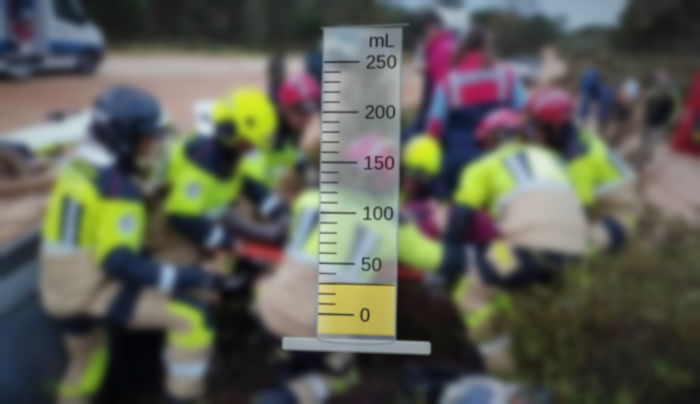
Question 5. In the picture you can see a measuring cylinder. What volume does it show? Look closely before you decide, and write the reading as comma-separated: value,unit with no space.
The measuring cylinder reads 30,mL
